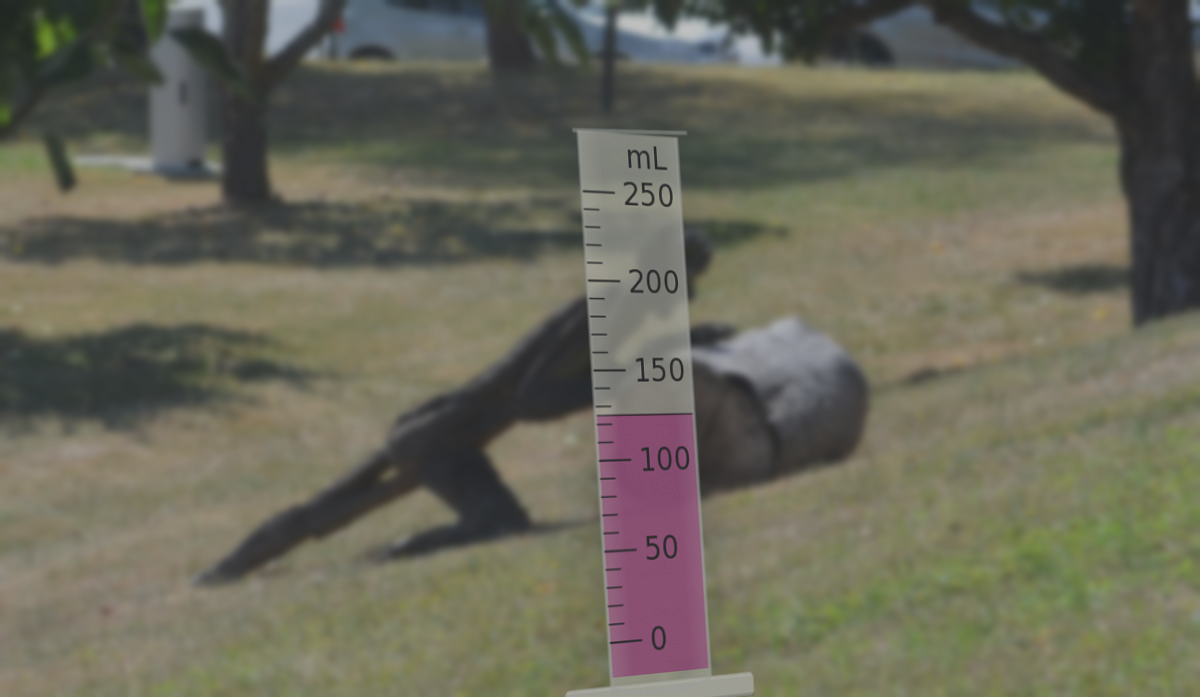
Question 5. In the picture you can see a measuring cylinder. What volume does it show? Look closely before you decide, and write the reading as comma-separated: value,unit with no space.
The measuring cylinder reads 125,mL
